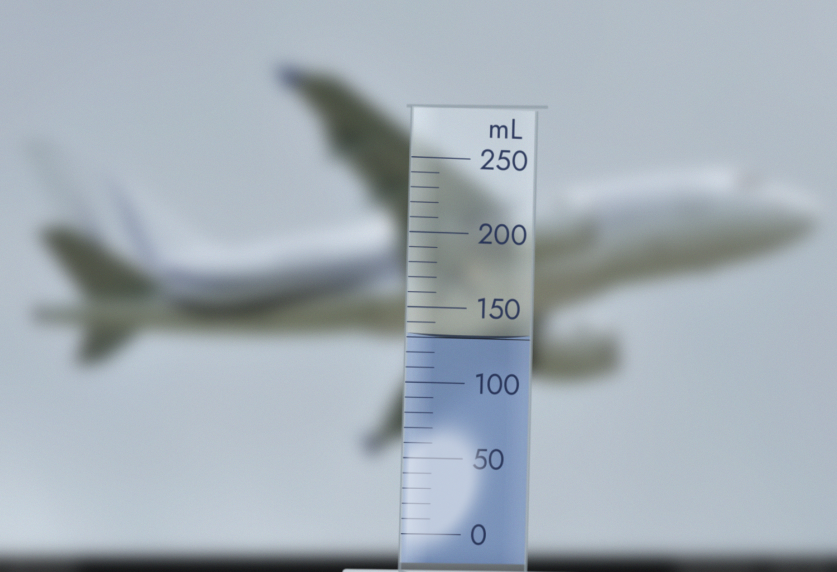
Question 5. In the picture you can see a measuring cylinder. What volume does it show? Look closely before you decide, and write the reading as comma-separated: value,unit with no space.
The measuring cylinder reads 130,mL
